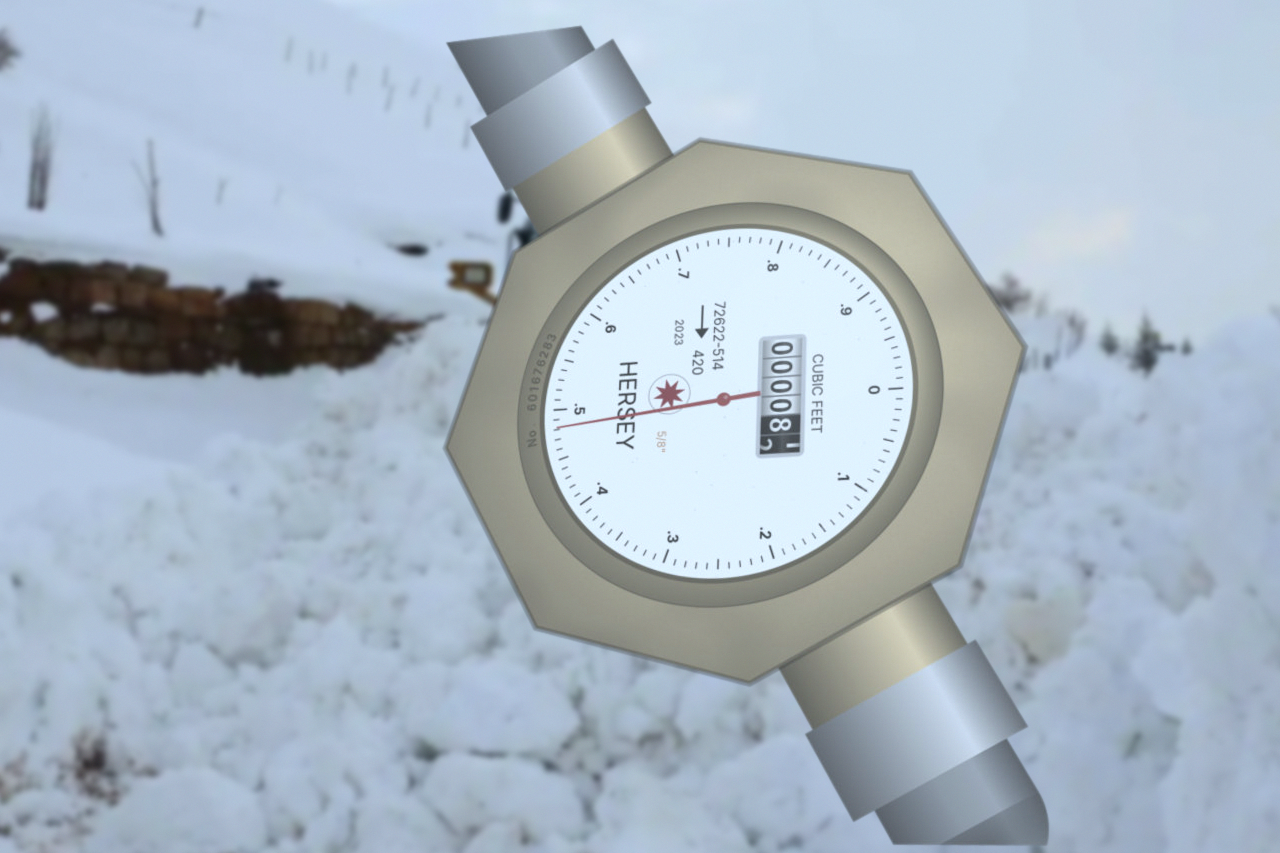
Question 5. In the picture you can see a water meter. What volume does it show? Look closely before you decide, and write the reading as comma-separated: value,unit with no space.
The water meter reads 81.48,ft³
